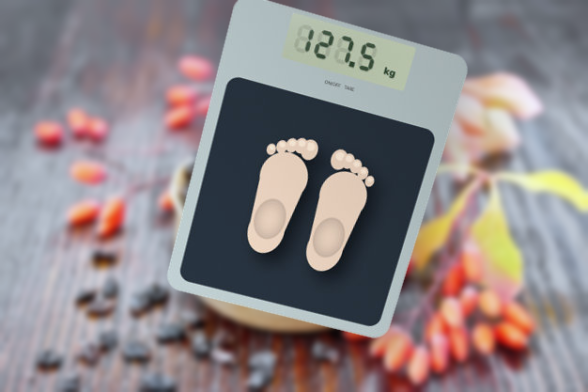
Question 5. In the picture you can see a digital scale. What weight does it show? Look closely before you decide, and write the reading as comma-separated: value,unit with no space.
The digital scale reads 127.5,kg
